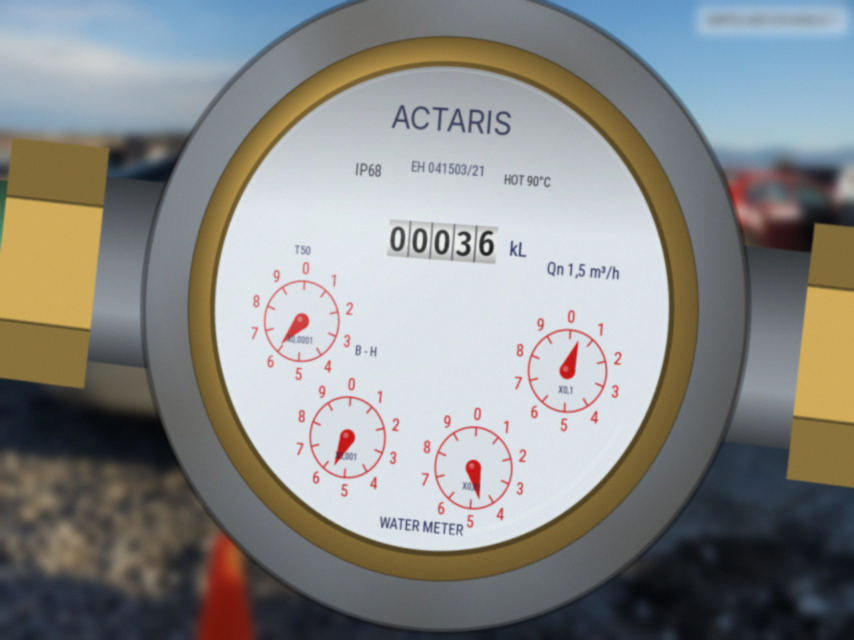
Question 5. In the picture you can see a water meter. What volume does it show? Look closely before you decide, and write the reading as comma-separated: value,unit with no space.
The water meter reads 36.0456,kL
